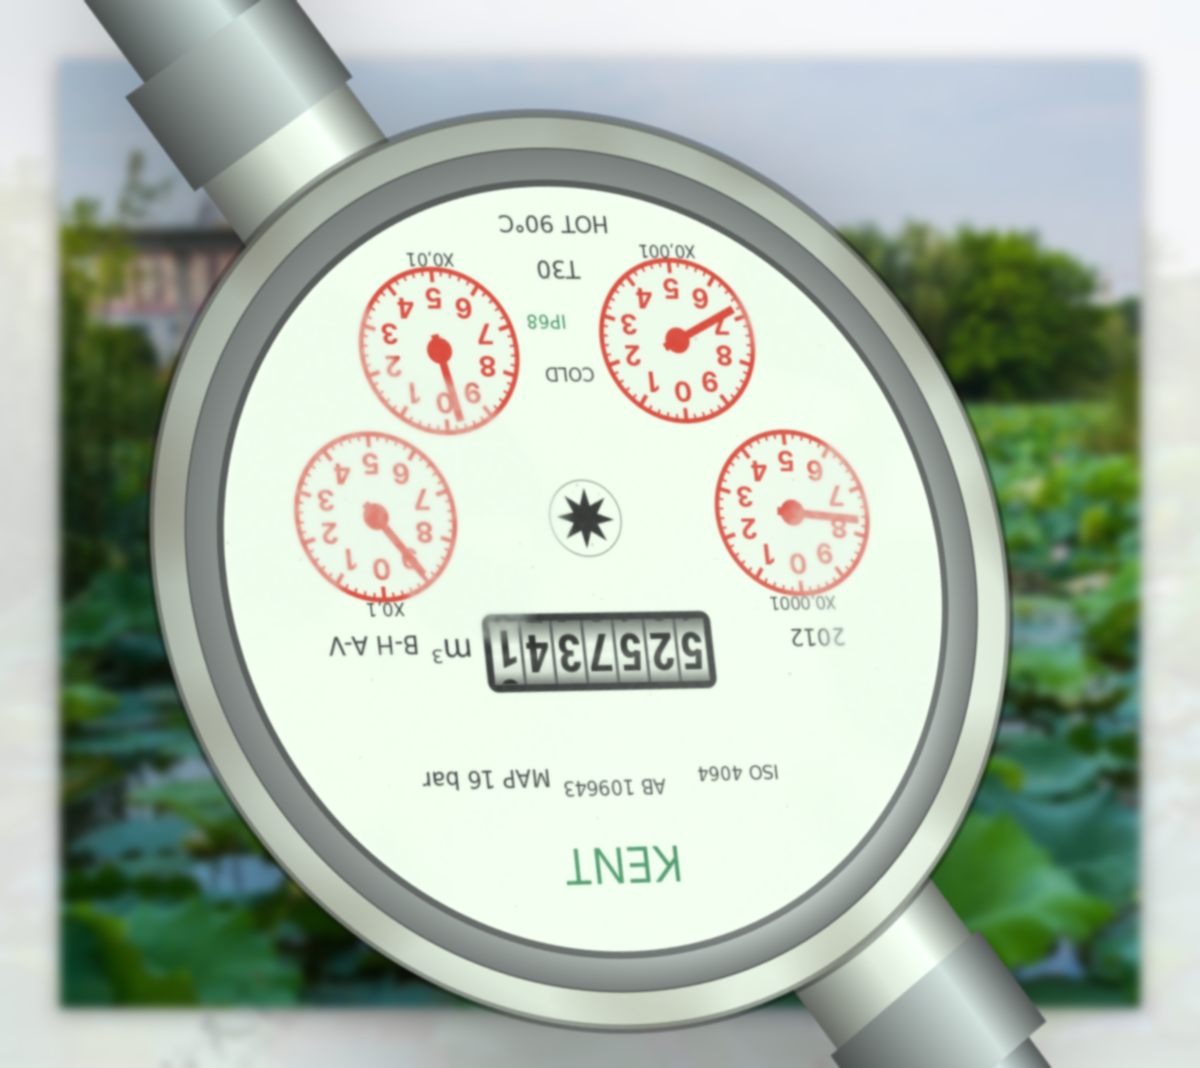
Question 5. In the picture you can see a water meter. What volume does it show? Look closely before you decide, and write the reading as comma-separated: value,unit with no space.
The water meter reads 5257340.8967,m³
